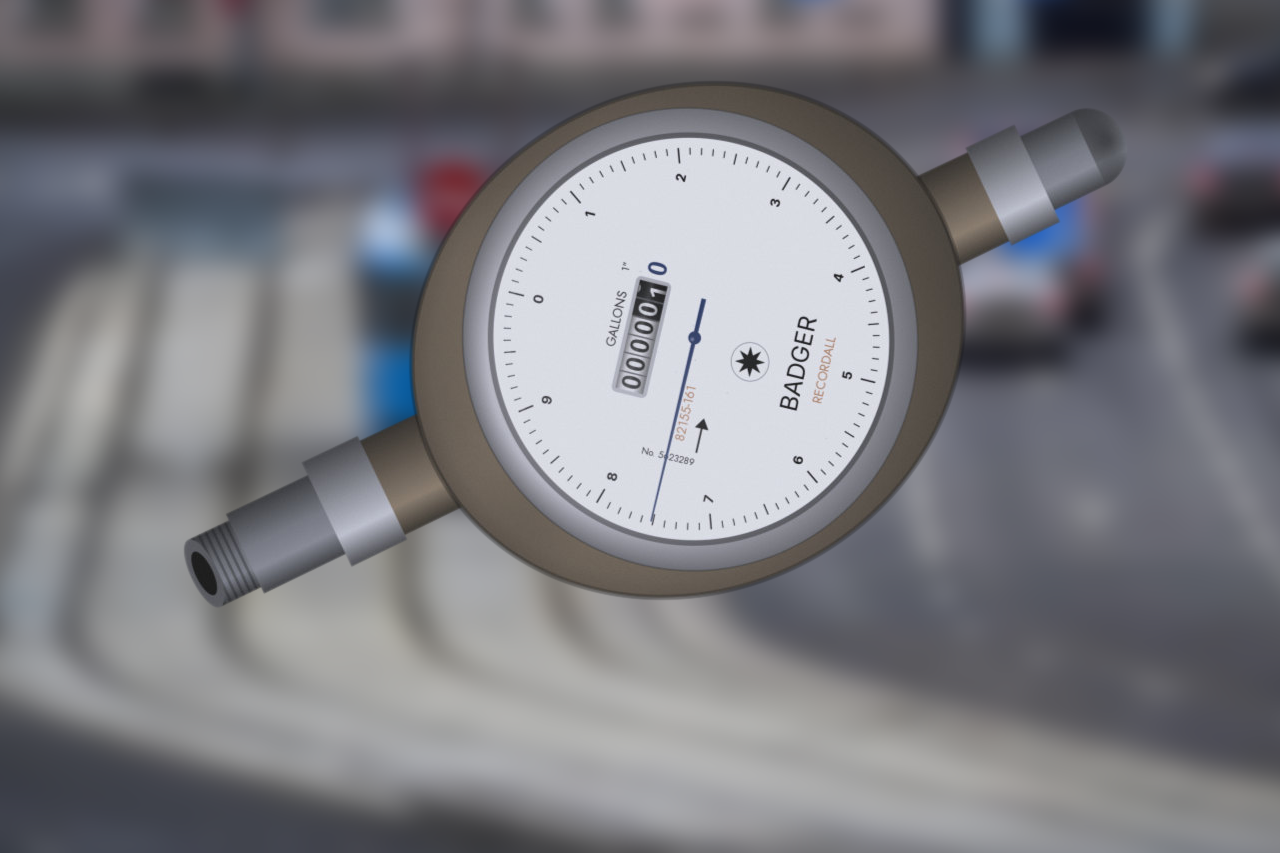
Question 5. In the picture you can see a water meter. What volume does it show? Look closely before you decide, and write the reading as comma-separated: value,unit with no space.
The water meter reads 7.5,gal
